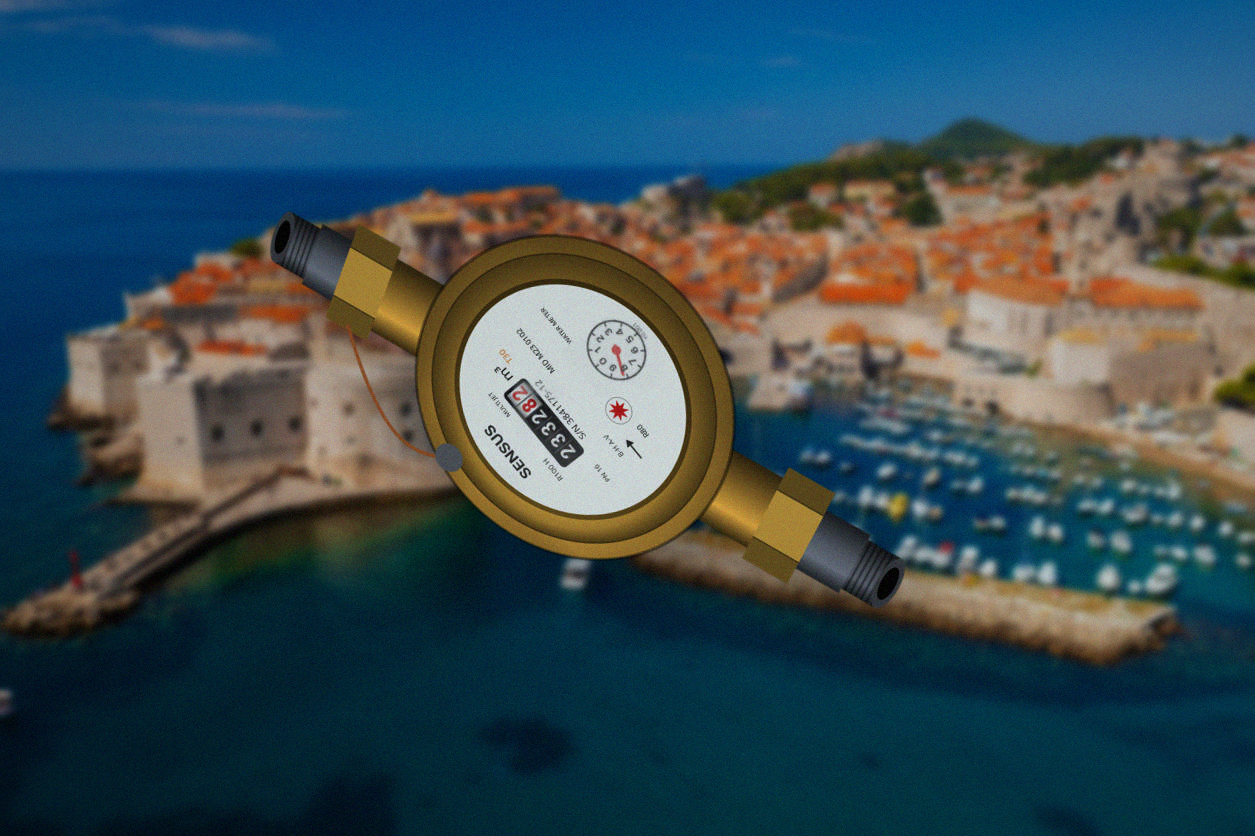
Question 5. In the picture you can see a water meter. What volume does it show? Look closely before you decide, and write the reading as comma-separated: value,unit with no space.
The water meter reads 2332.828,m³
